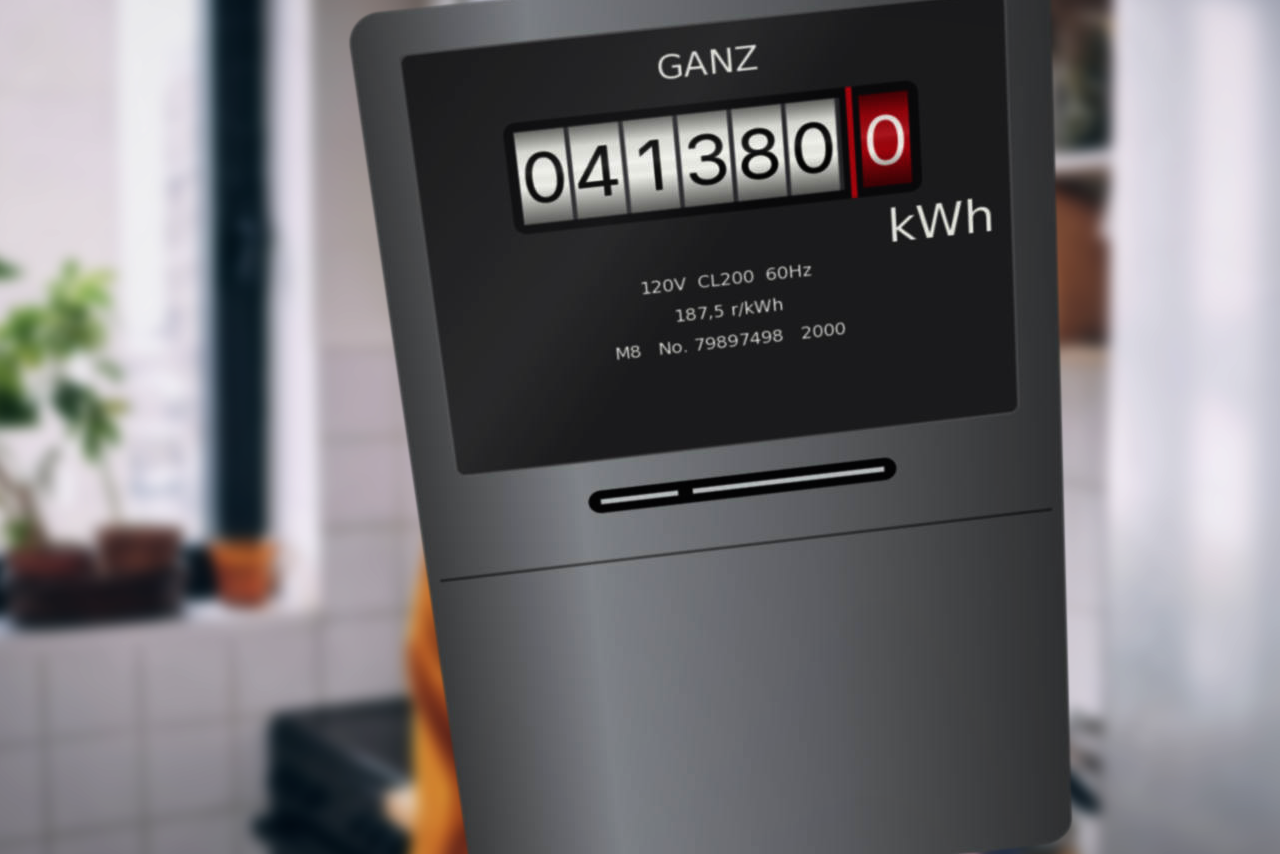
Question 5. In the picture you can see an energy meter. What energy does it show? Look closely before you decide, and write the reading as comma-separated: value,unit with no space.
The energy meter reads 41380.0,kWh
